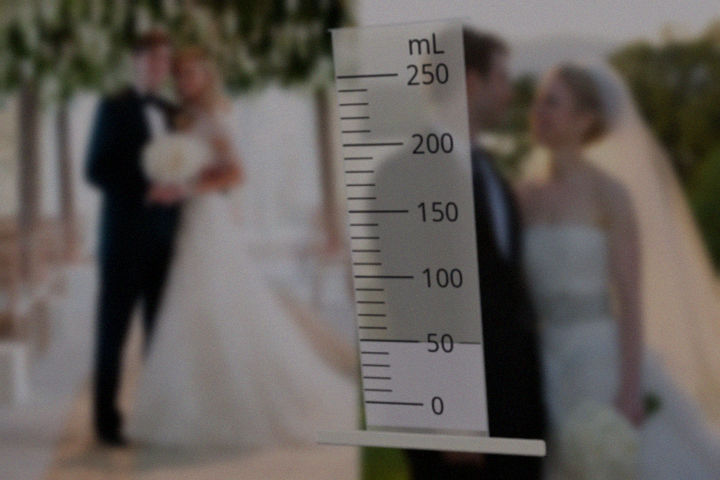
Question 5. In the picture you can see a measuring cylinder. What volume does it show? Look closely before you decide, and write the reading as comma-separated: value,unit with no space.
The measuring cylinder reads 50,mL
